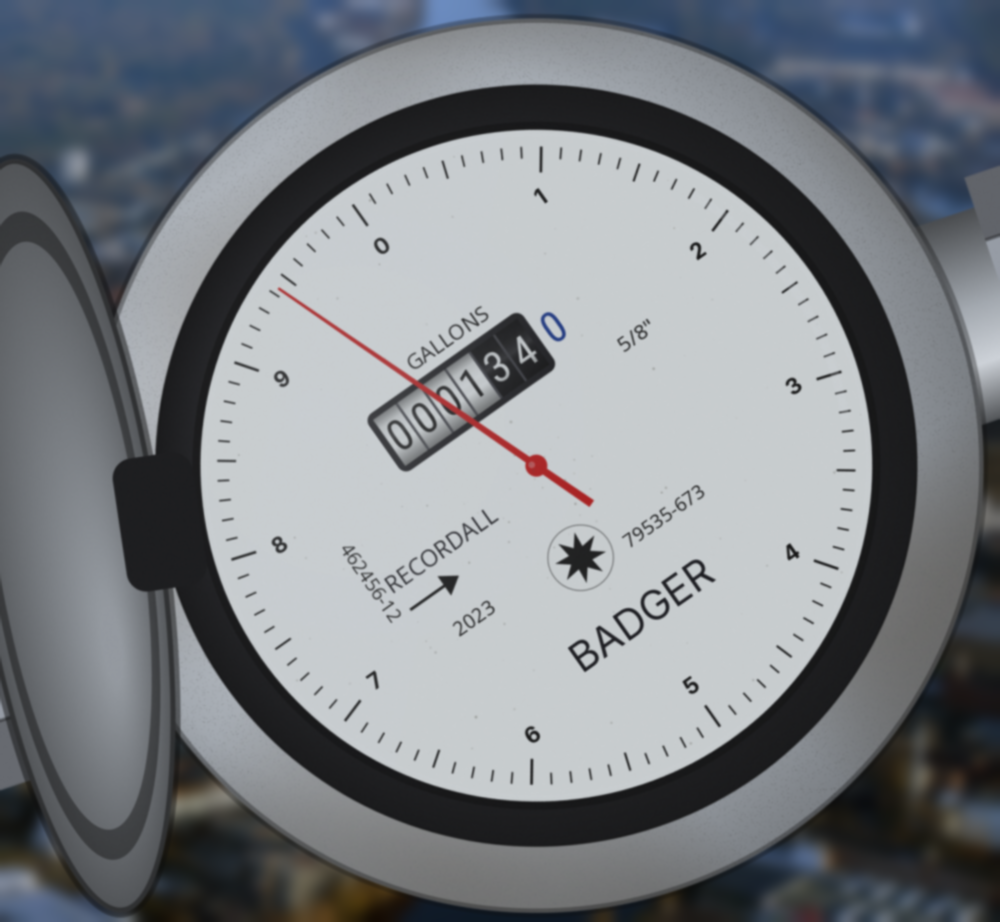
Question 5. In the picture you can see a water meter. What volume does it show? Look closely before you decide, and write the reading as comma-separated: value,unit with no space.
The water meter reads 1339.4,gal
